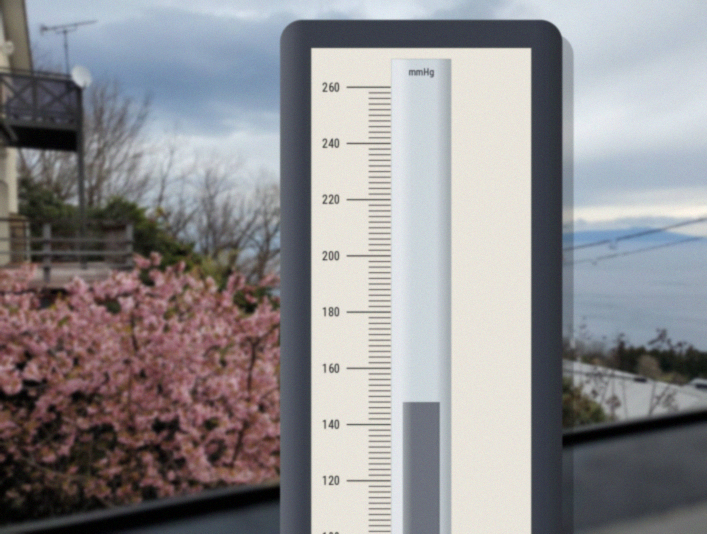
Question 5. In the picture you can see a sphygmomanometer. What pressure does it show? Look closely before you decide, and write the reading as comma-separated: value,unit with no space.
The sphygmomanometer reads 148,mmHg
